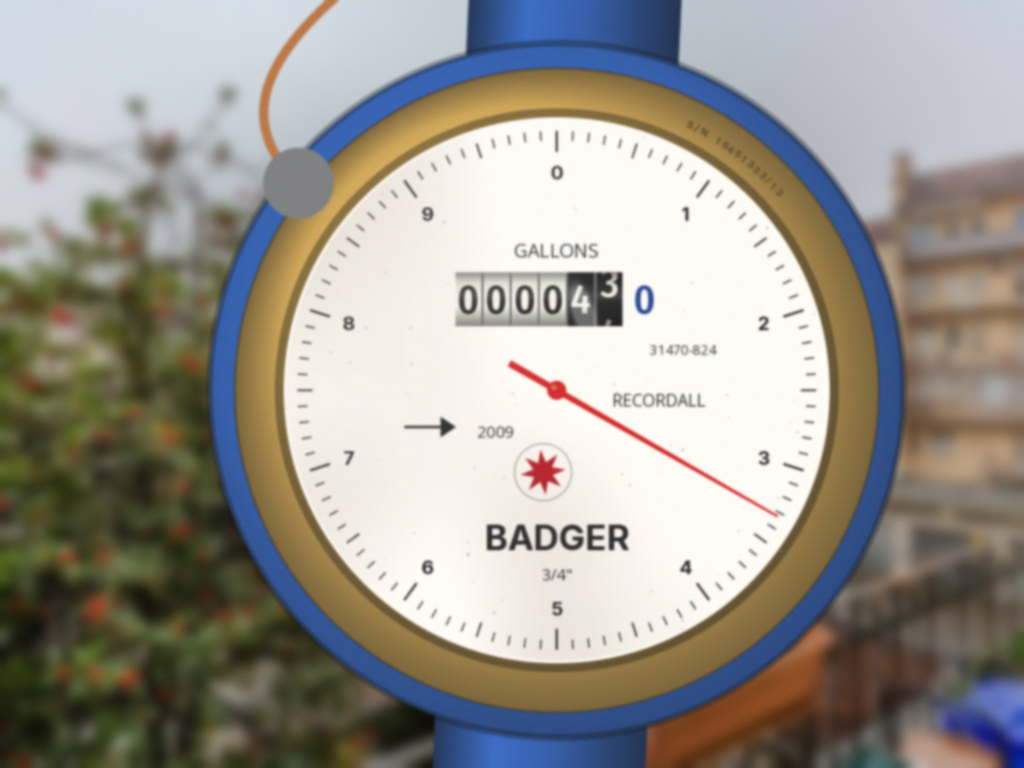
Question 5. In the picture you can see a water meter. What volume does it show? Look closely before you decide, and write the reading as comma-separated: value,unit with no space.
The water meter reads 433.3,gal
